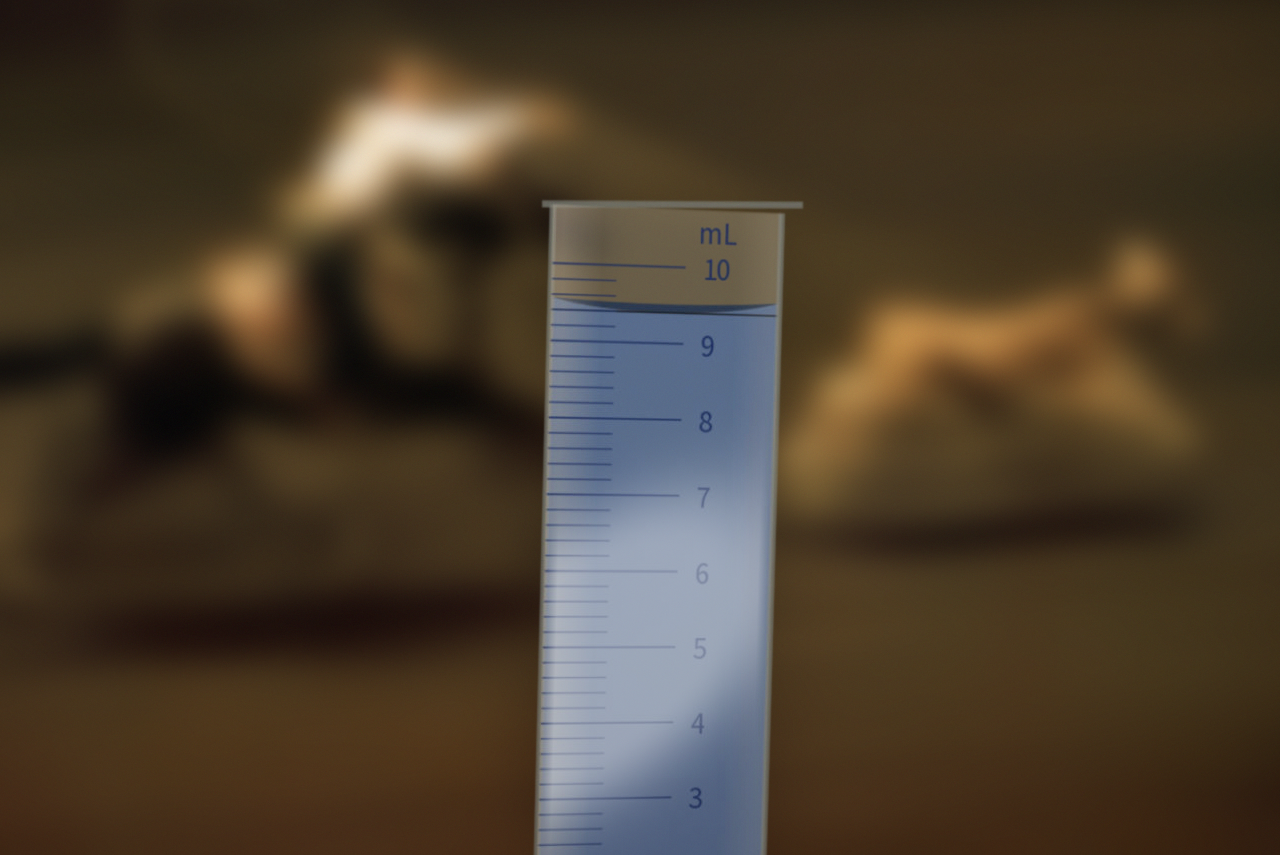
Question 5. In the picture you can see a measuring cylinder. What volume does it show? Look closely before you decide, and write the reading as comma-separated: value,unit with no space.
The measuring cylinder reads 9.4,mL
